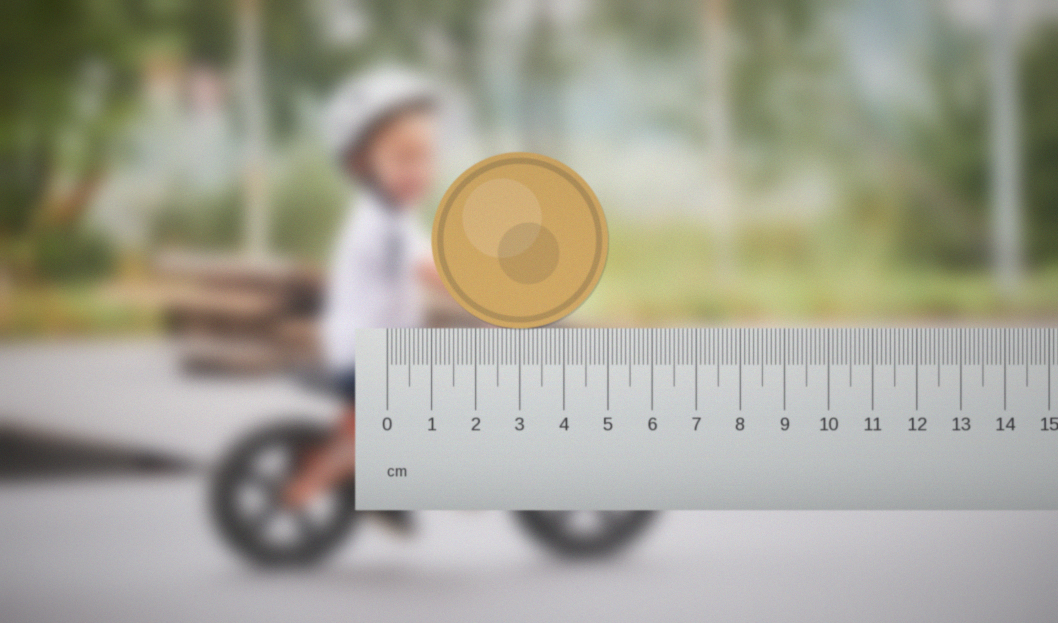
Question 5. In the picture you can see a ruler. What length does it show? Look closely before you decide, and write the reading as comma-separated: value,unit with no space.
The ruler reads 4,cm
